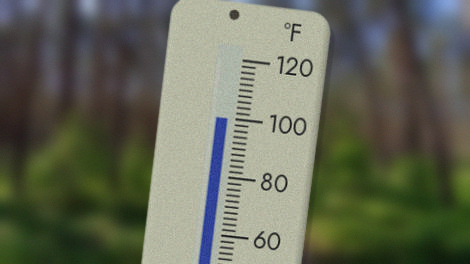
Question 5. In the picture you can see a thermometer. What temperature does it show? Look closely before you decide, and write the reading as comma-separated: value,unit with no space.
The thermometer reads 100,°F
